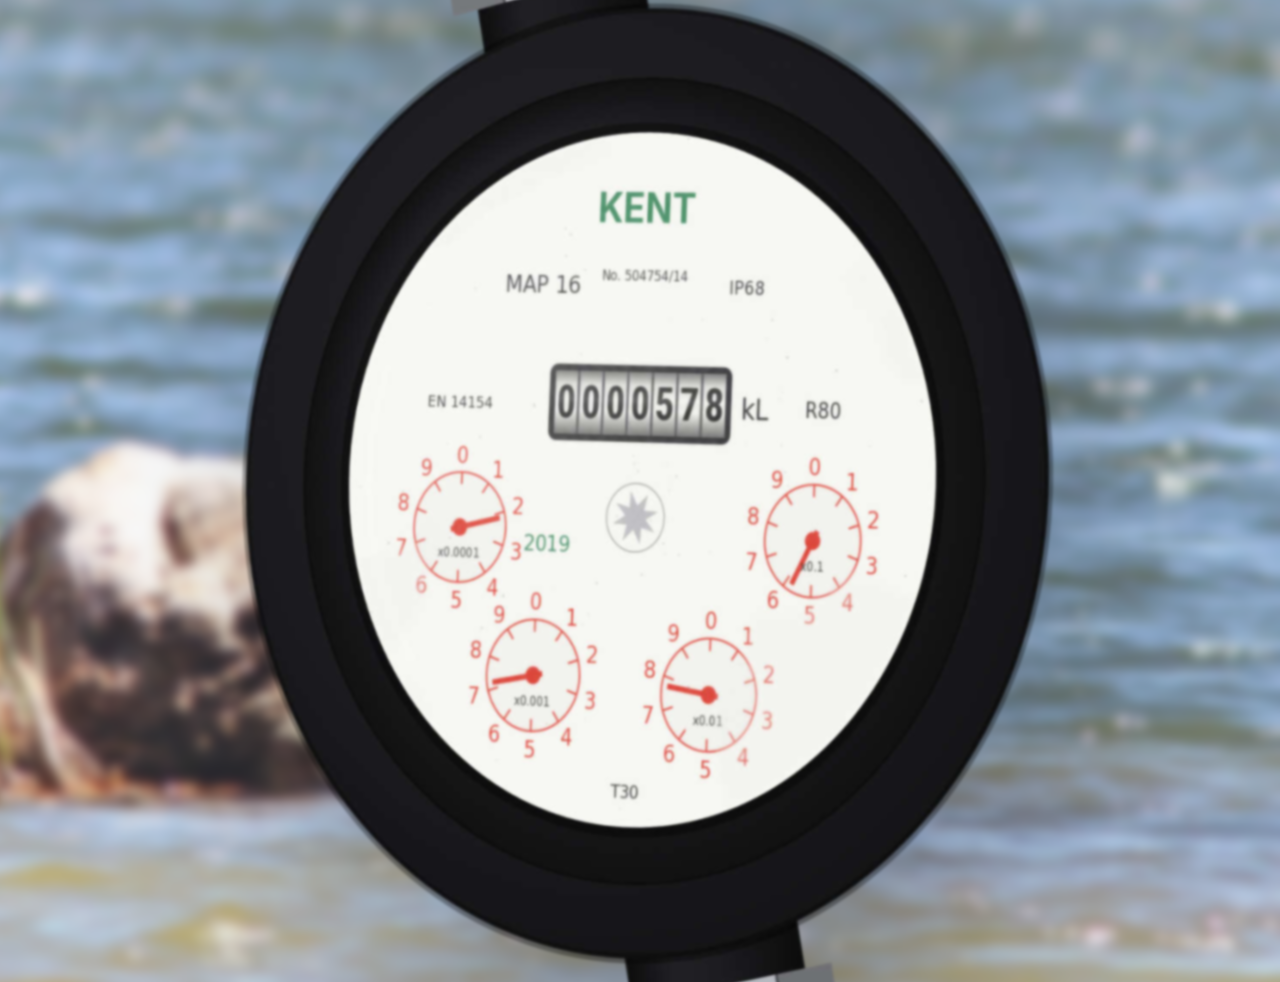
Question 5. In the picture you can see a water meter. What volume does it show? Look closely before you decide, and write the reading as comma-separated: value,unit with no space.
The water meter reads 578.5772,kL
